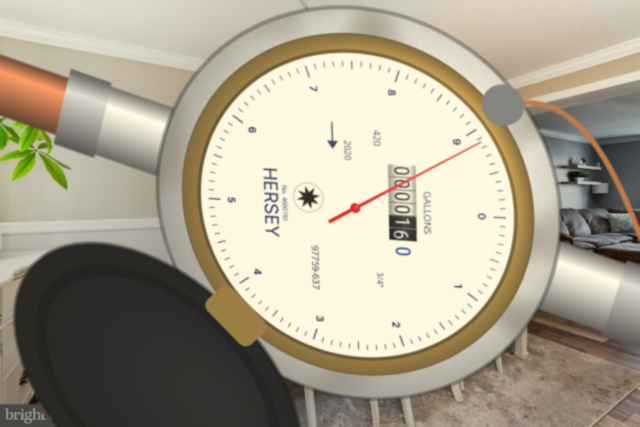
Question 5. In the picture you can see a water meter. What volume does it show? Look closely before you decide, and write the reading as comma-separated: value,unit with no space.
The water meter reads 159.1,gal
